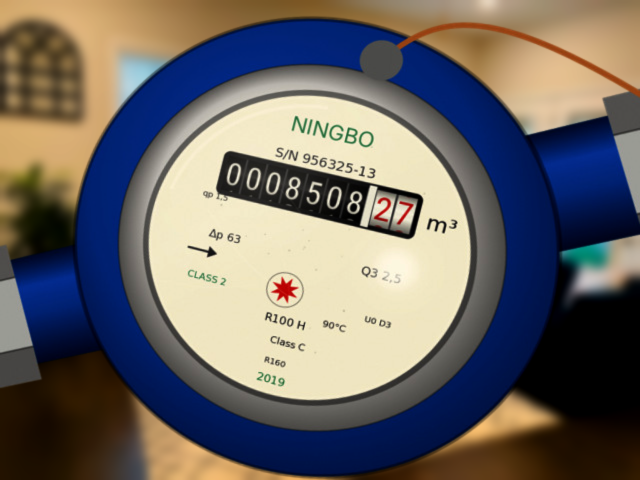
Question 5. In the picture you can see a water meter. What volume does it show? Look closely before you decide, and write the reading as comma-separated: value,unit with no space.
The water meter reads 8508.27,m³
